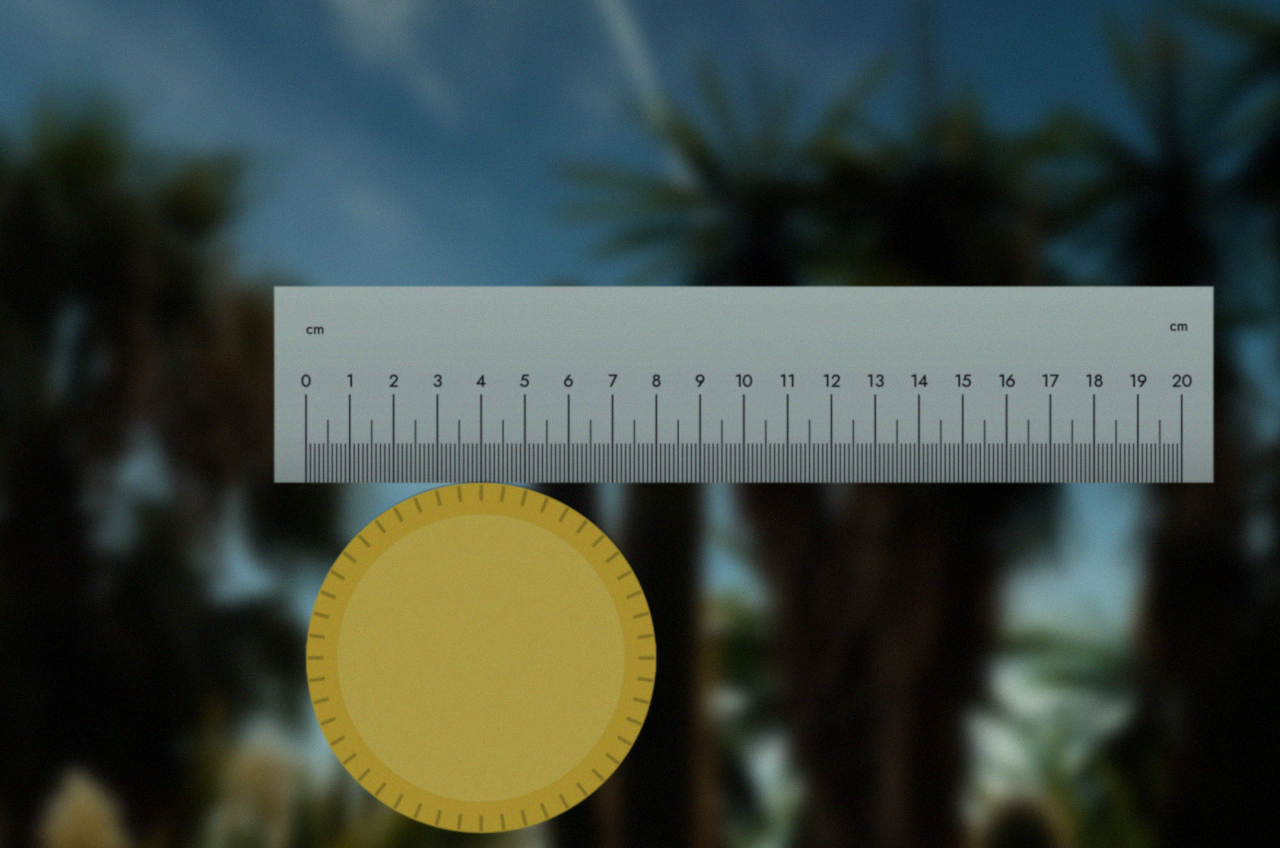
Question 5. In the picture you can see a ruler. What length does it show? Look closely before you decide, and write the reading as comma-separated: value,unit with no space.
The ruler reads 8,cm
